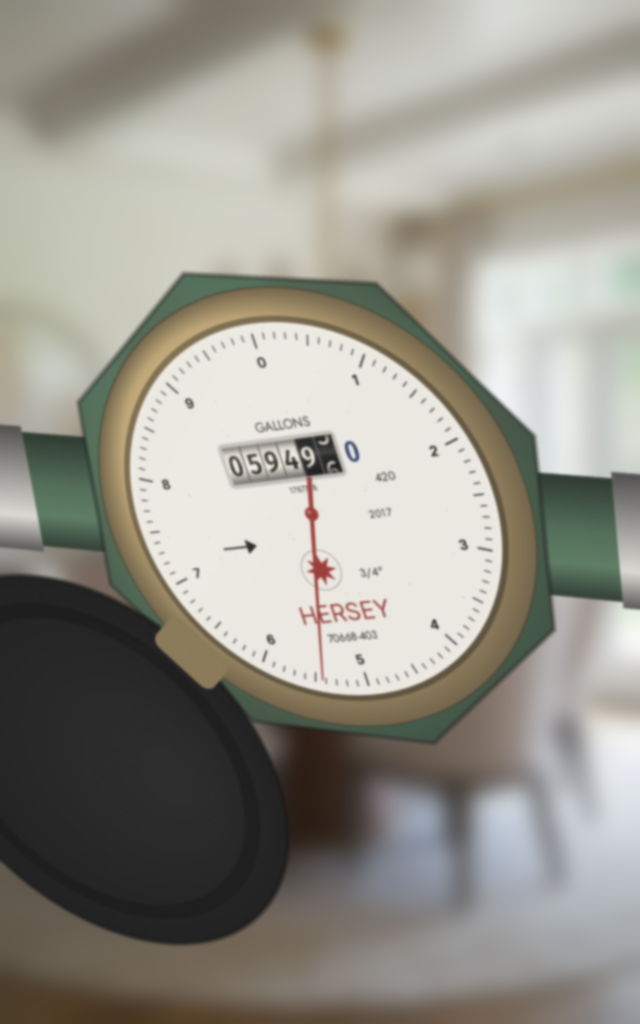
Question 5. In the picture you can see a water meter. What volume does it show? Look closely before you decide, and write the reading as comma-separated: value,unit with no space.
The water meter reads 594955.4,gal
